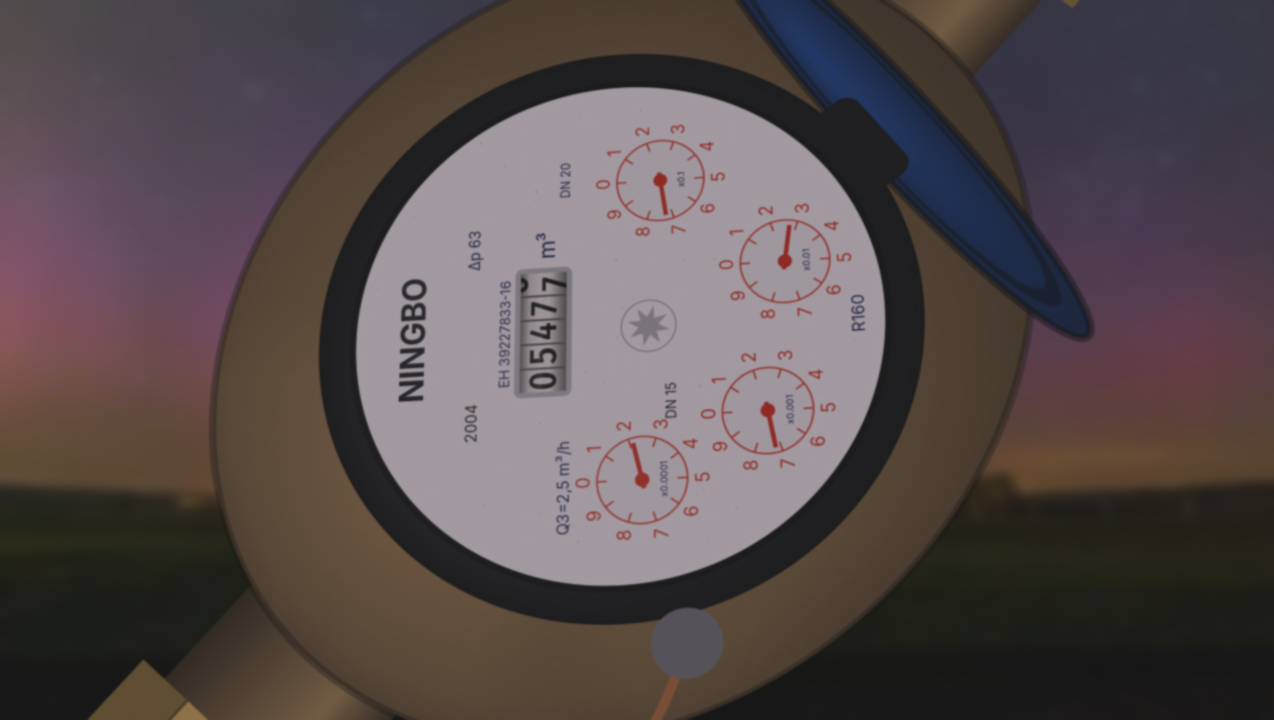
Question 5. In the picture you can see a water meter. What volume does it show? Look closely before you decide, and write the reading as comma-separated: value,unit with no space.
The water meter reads 5476.7272,m³
